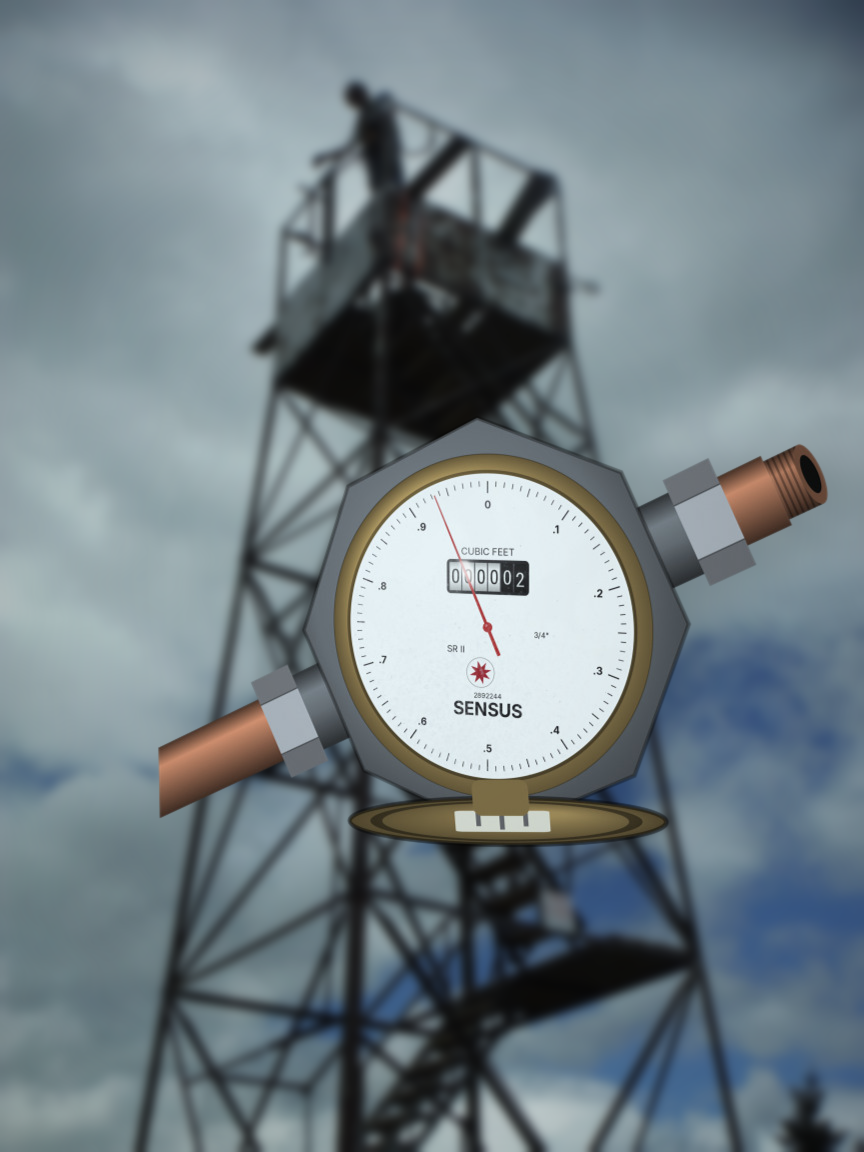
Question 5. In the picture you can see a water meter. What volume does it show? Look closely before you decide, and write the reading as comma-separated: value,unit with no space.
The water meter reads 1.93,ft³
